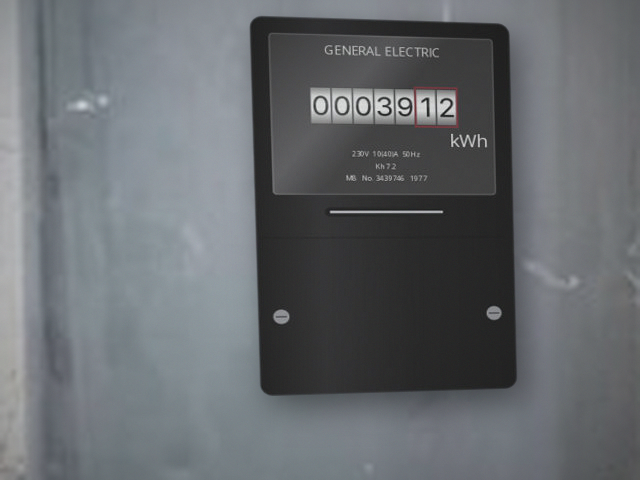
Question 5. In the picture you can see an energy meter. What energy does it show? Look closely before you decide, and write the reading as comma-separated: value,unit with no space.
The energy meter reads 39.12,kWh
